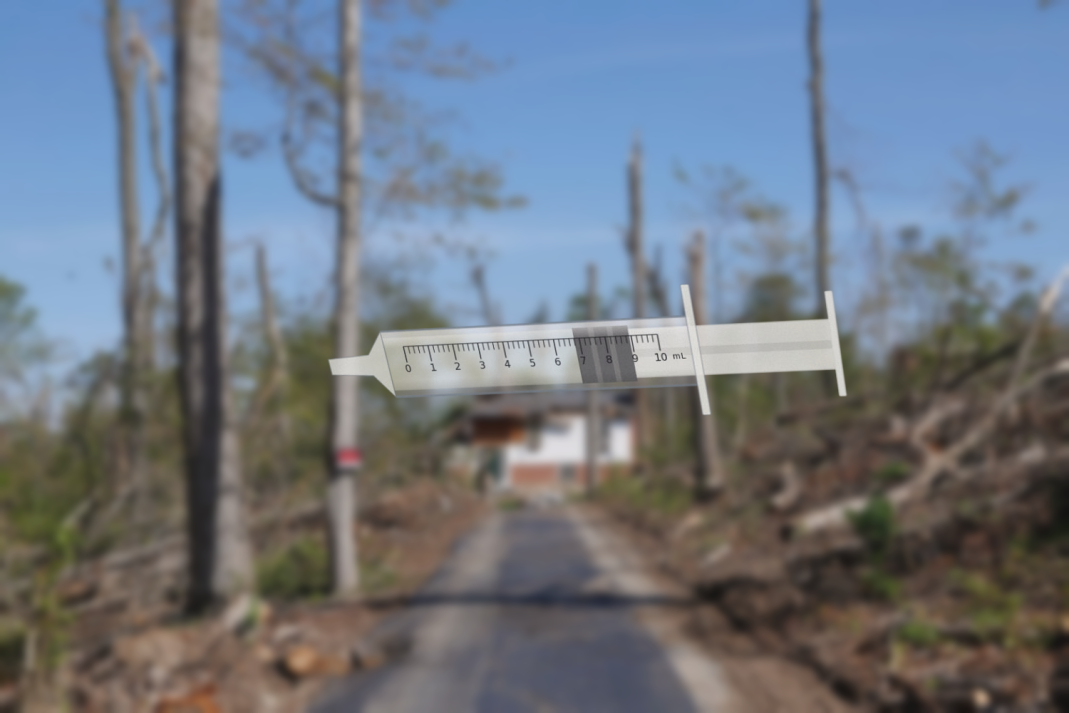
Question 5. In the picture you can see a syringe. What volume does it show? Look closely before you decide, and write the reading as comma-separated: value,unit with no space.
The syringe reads 6.8,mL
